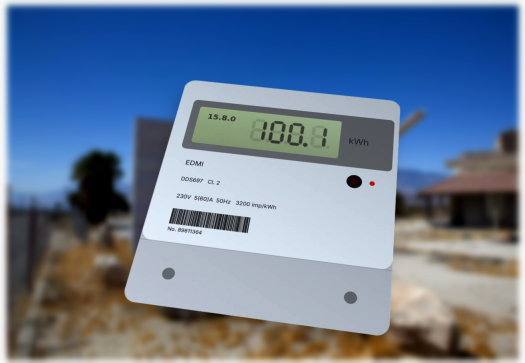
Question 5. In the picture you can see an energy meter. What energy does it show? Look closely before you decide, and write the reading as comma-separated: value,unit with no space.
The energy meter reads 100.1,kWh
